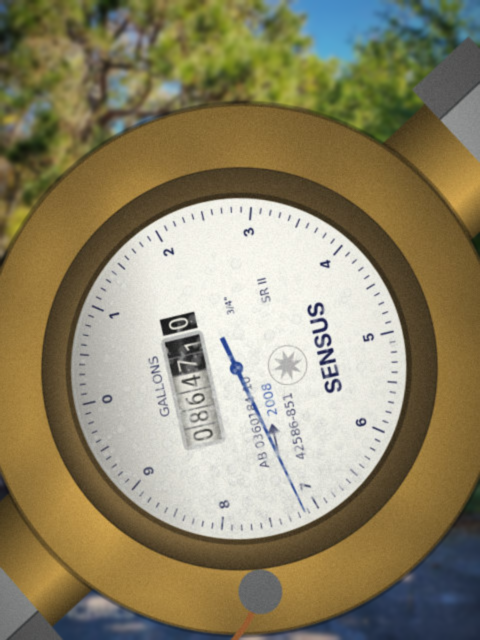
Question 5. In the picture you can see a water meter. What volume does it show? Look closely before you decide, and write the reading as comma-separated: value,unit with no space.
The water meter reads 864707.1,gal
